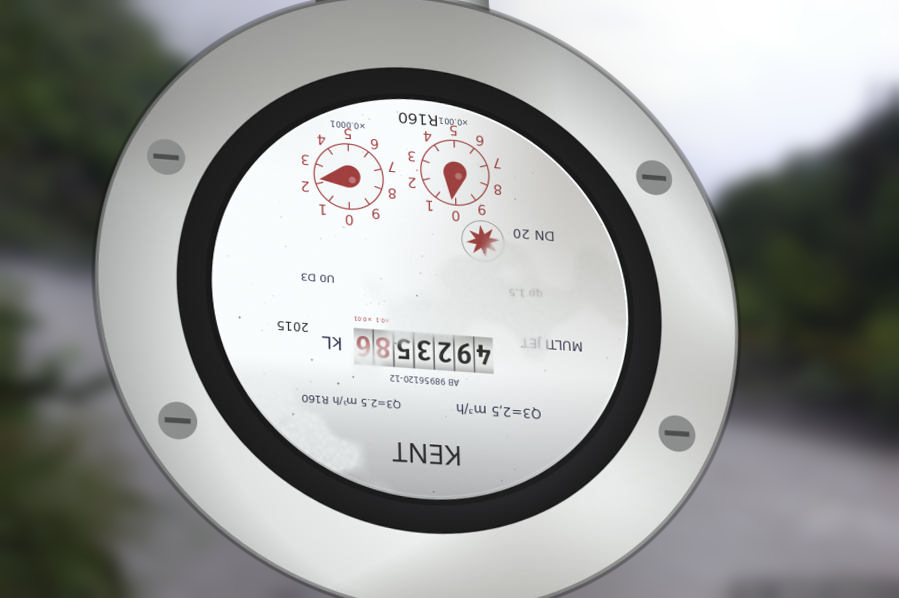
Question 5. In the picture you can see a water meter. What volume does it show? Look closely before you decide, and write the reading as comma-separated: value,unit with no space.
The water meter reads 49235.8602,kL
